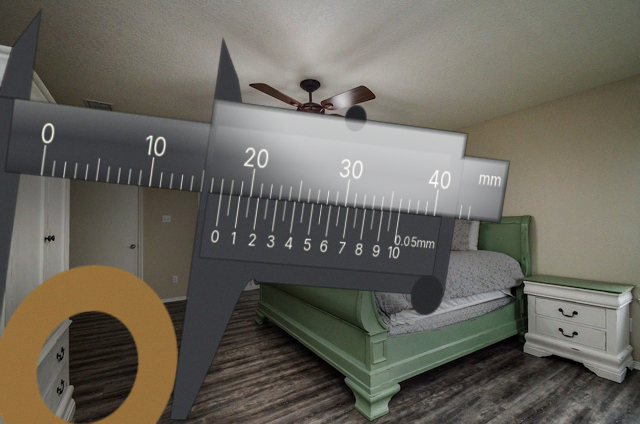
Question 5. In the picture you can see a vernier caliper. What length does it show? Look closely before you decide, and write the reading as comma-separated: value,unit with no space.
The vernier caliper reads 17.0,mm
